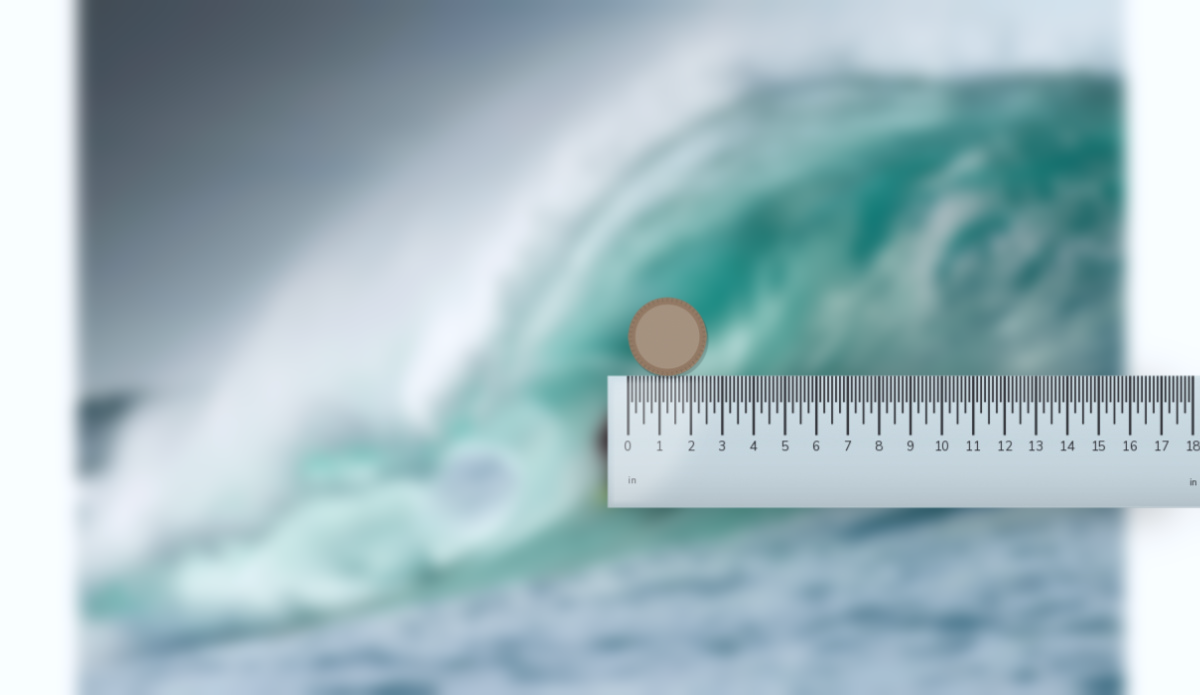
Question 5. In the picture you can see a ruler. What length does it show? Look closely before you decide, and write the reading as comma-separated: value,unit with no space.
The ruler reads 2.5,in
